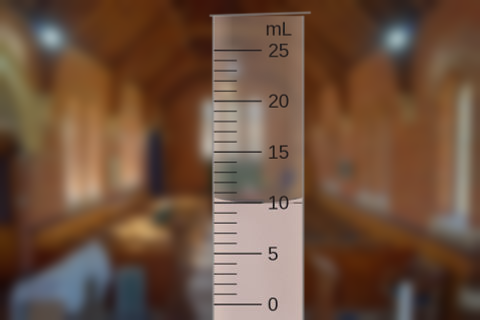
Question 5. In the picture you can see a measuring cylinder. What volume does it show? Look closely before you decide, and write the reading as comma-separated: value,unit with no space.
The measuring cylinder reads 10,mL
